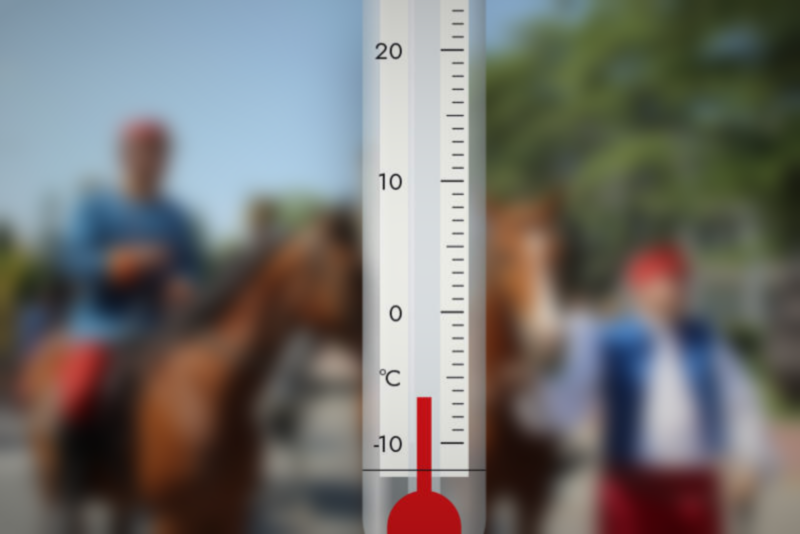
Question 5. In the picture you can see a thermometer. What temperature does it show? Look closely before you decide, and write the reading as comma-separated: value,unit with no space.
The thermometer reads -6.5,°C
